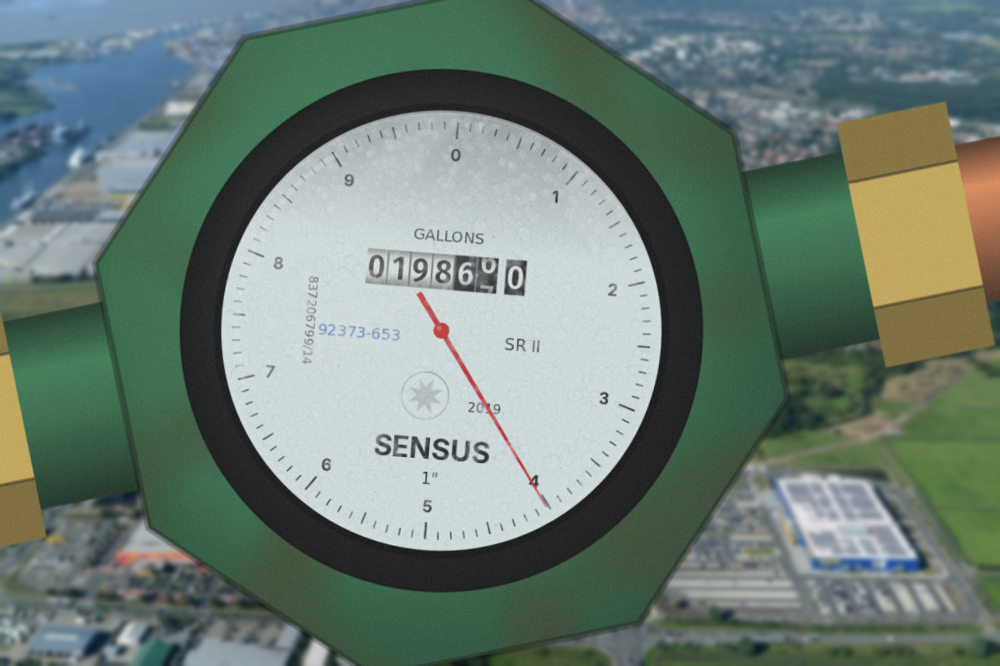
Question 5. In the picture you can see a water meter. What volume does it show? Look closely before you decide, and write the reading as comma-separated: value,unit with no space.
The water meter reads 198664.0,gal
